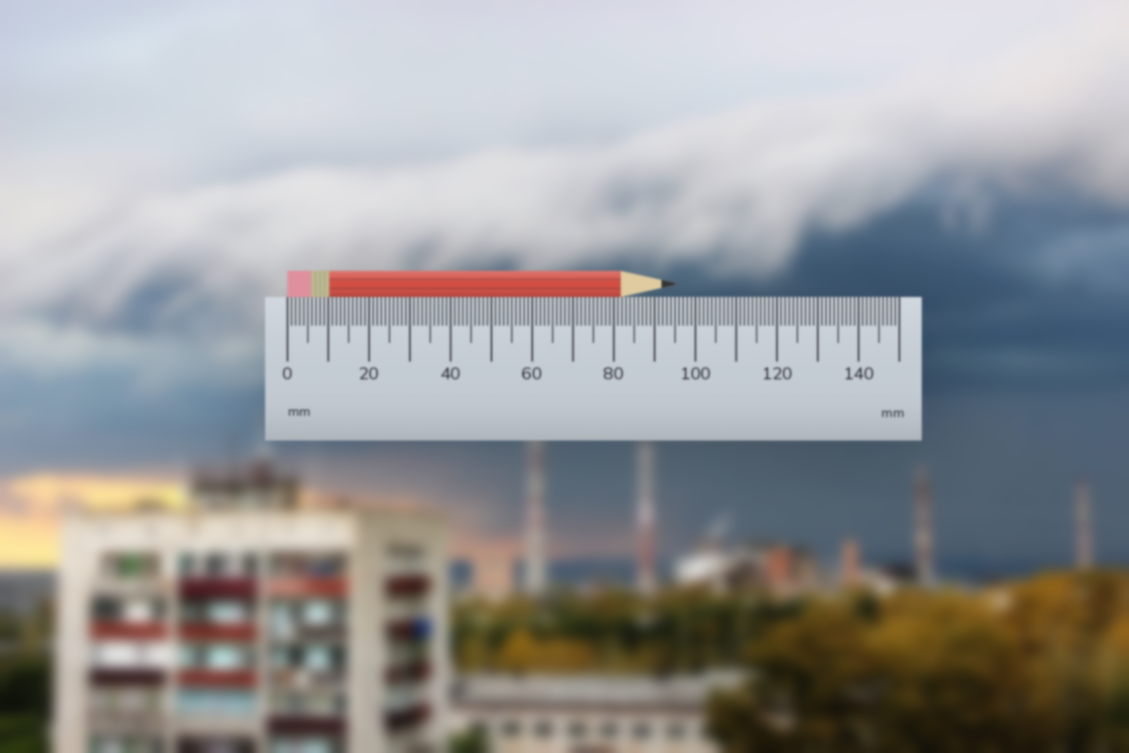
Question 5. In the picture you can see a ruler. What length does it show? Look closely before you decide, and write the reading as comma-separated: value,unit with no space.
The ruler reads 95,mm
